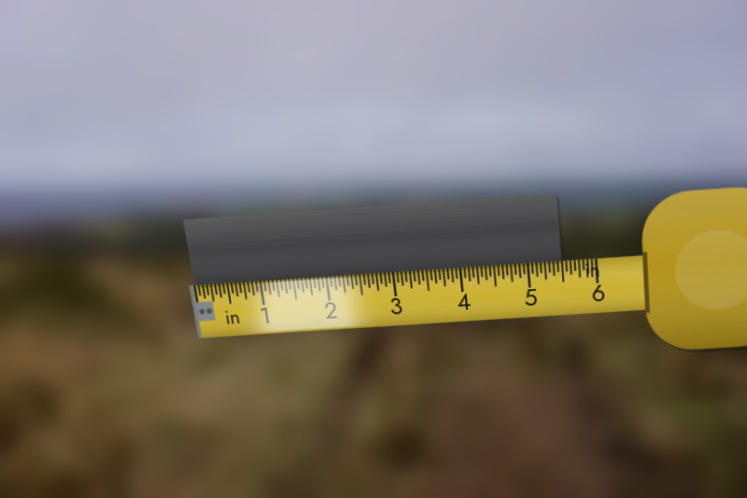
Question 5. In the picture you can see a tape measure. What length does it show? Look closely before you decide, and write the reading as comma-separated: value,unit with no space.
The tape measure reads 5.5,in
